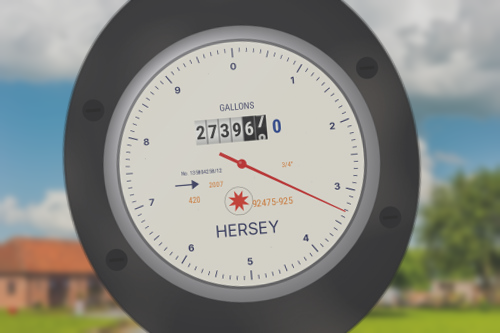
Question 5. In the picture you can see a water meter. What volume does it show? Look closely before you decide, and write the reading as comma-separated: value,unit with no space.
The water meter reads 2739673.3,gal
